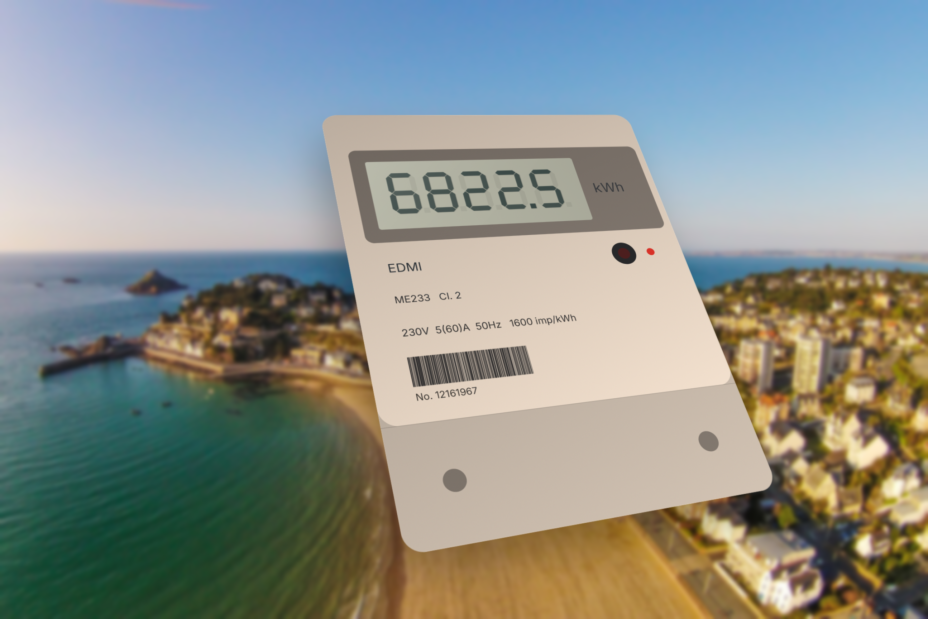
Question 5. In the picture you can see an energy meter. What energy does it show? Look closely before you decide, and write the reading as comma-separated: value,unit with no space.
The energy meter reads 6822.5,kWh
